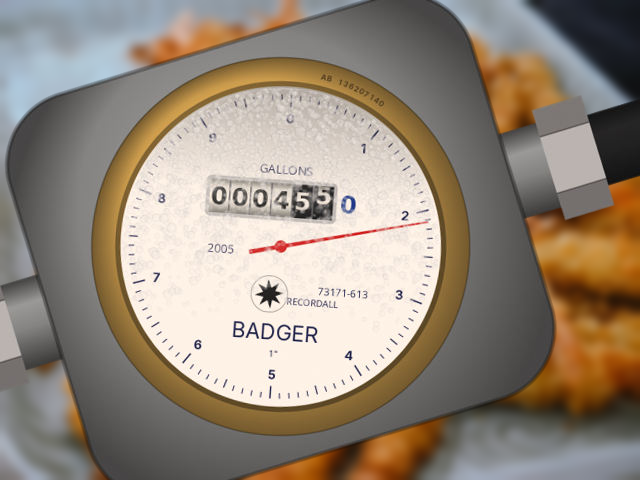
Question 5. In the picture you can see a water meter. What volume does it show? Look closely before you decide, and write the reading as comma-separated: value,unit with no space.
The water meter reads 4552.1,gal
